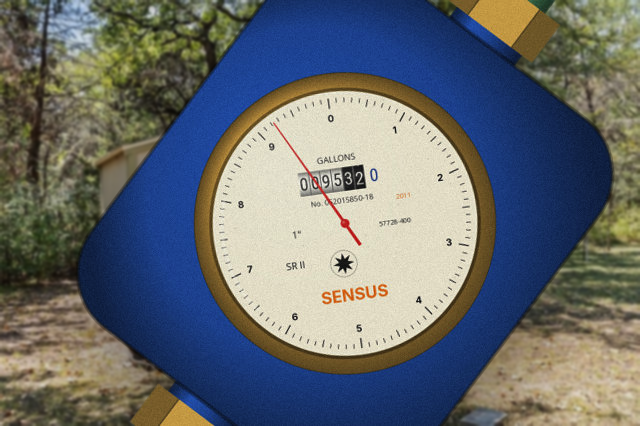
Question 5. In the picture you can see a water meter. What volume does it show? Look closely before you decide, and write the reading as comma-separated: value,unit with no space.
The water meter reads 95319.2,gal
